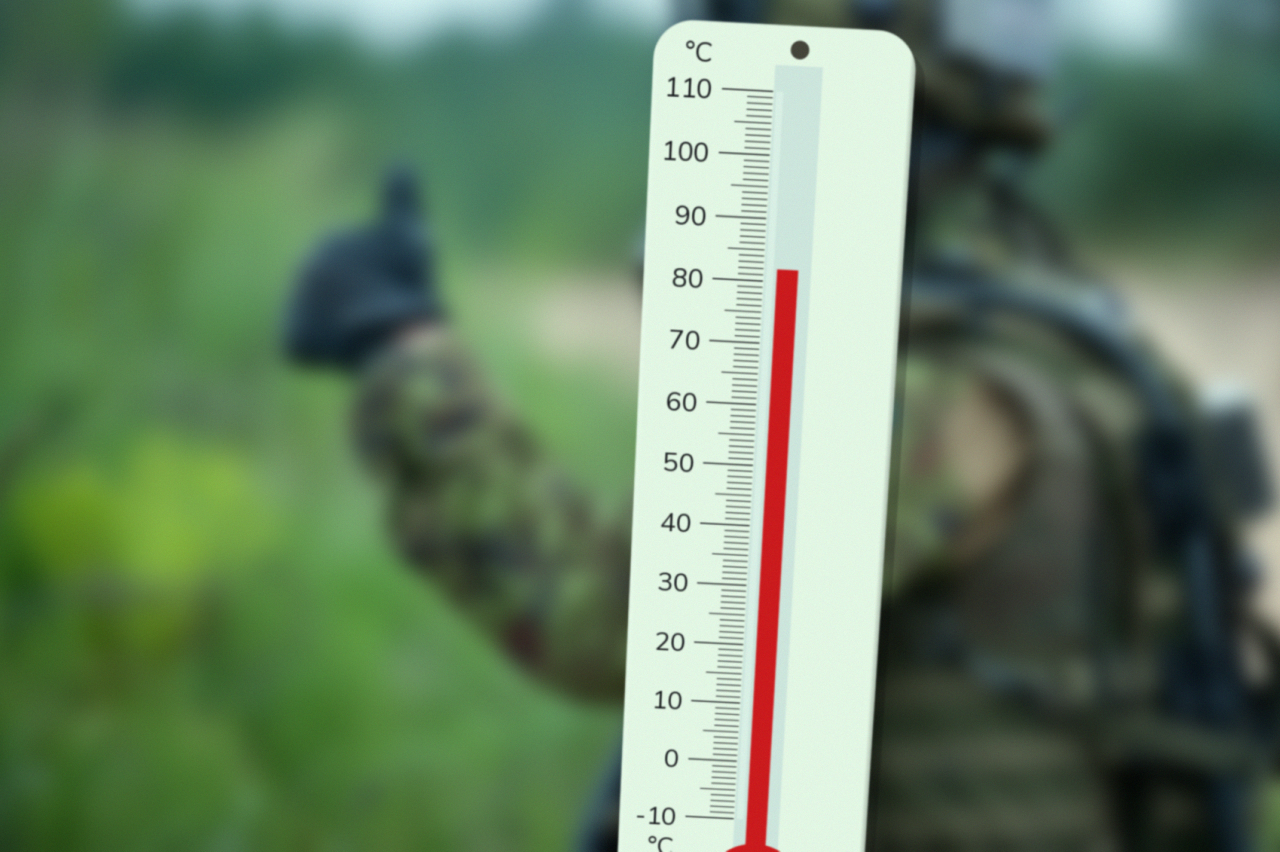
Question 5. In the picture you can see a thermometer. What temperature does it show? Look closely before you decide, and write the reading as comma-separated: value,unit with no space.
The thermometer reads 82,°C
